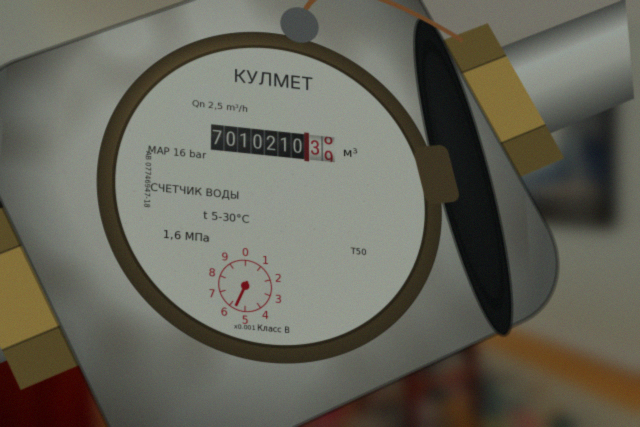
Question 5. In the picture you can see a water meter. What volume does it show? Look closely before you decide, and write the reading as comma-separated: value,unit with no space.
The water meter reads 7010210.385,m³
